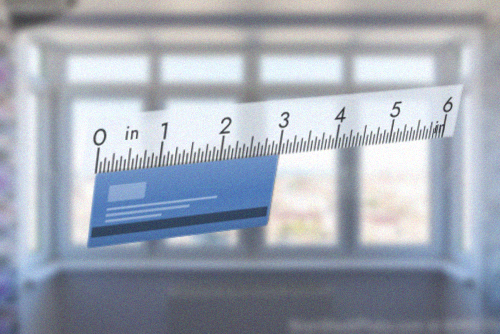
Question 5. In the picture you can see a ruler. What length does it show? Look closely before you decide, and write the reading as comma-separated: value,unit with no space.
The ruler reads 3,in
